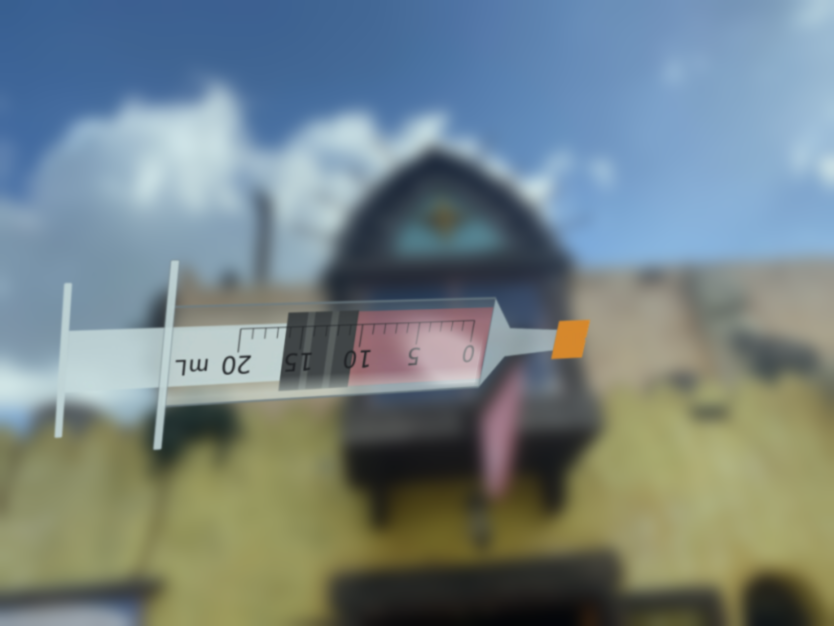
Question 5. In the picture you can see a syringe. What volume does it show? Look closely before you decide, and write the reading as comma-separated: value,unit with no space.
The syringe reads 10.5,mL
